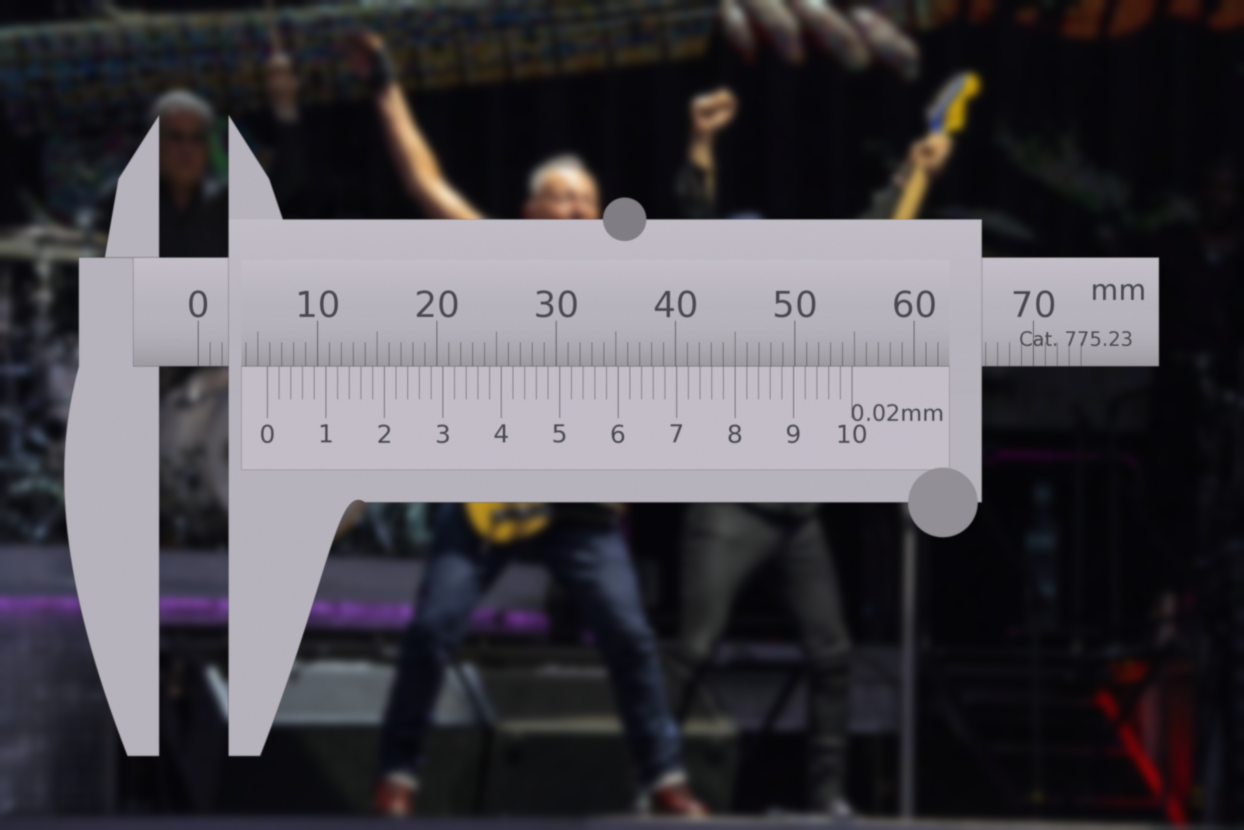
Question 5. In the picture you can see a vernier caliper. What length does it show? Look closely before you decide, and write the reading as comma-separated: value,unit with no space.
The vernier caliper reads 5.8,mm
